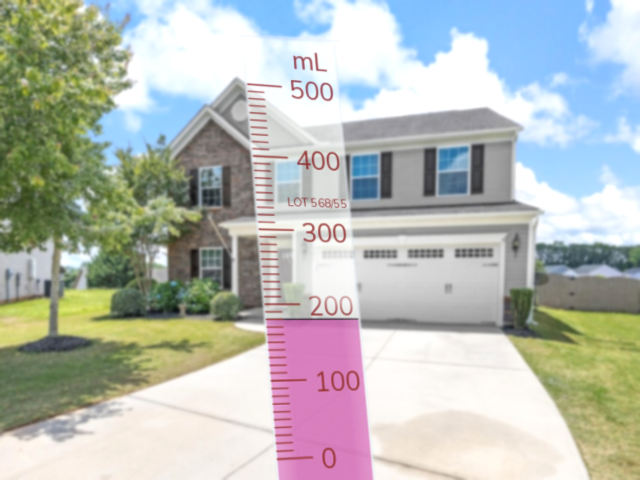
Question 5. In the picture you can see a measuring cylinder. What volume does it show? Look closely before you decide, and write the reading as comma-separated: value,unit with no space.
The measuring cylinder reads 180,mL
